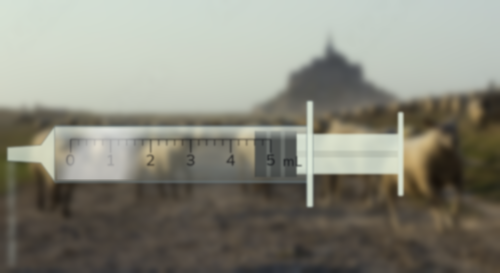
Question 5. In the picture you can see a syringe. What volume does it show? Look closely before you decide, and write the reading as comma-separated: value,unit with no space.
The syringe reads 4.6,mL
